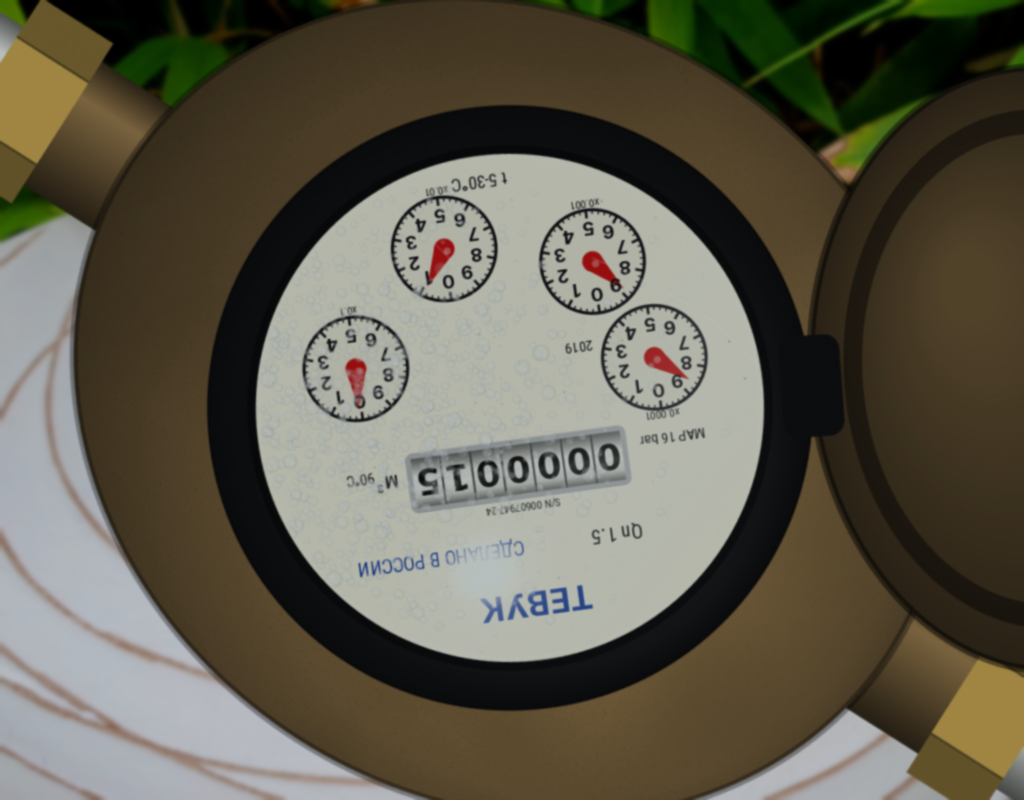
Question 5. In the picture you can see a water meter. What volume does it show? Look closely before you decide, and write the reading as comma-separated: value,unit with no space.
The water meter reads 15.0088,m³
